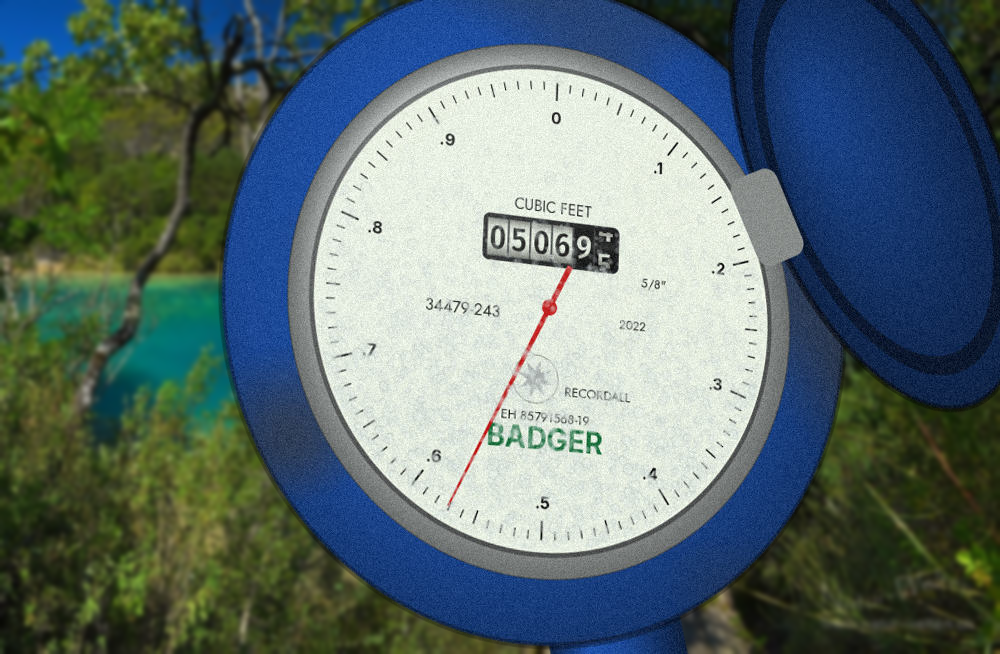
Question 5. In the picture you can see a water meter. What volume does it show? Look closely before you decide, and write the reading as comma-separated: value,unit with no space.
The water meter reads 50694.57,ft³
